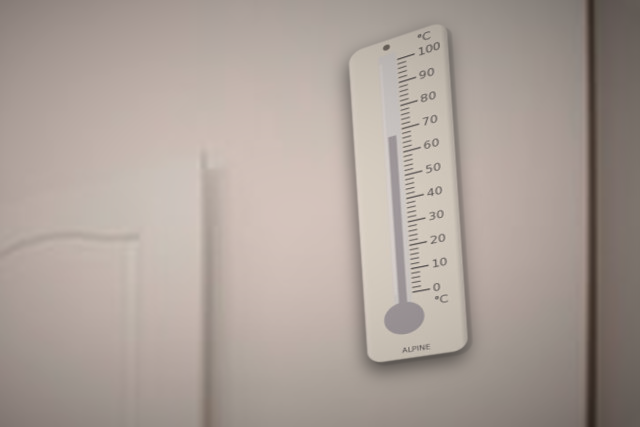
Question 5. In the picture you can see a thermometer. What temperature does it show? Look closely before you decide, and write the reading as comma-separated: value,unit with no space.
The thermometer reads 68,°C
